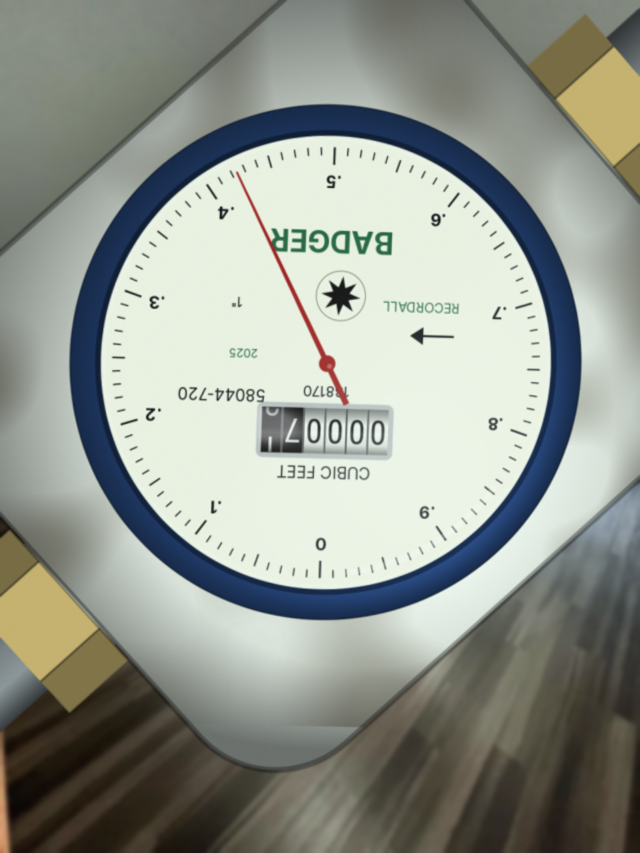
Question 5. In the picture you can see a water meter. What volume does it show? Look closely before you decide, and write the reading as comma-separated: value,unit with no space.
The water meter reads 71.42,ft³
